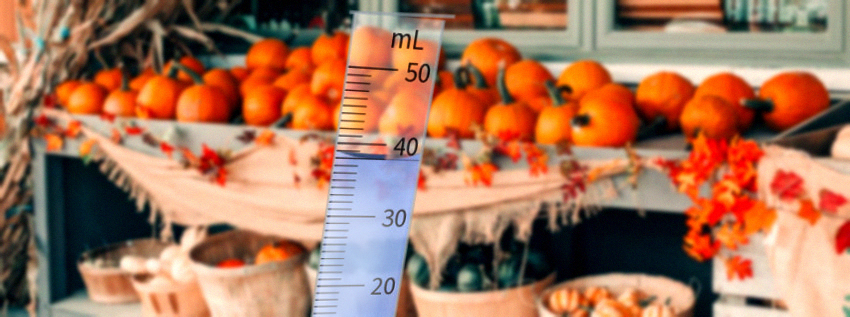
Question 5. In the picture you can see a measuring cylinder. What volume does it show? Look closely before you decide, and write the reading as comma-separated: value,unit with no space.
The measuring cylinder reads 38,mL
